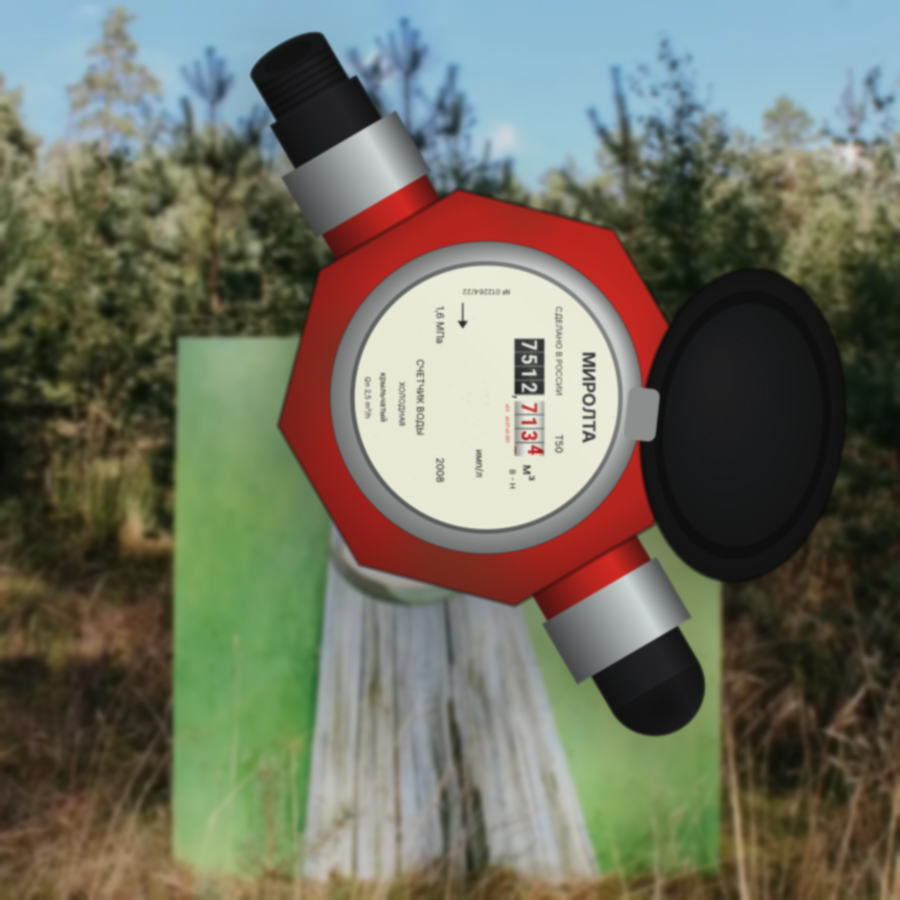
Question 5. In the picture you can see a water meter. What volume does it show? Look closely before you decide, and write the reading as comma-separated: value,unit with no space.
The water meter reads 7512.7134,m³
